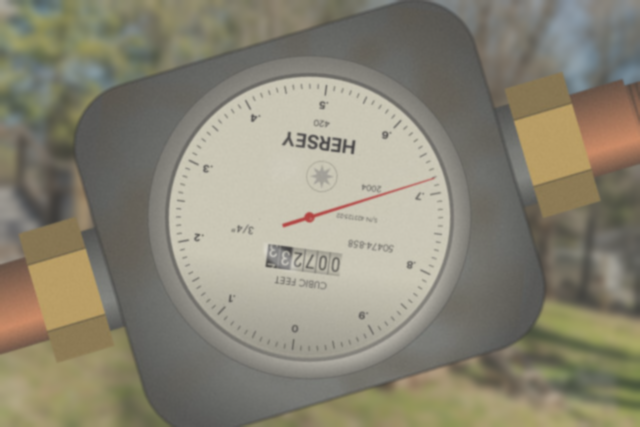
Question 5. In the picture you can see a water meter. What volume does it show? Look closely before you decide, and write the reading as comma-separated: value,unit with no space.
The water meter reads 7232.68,ft³
